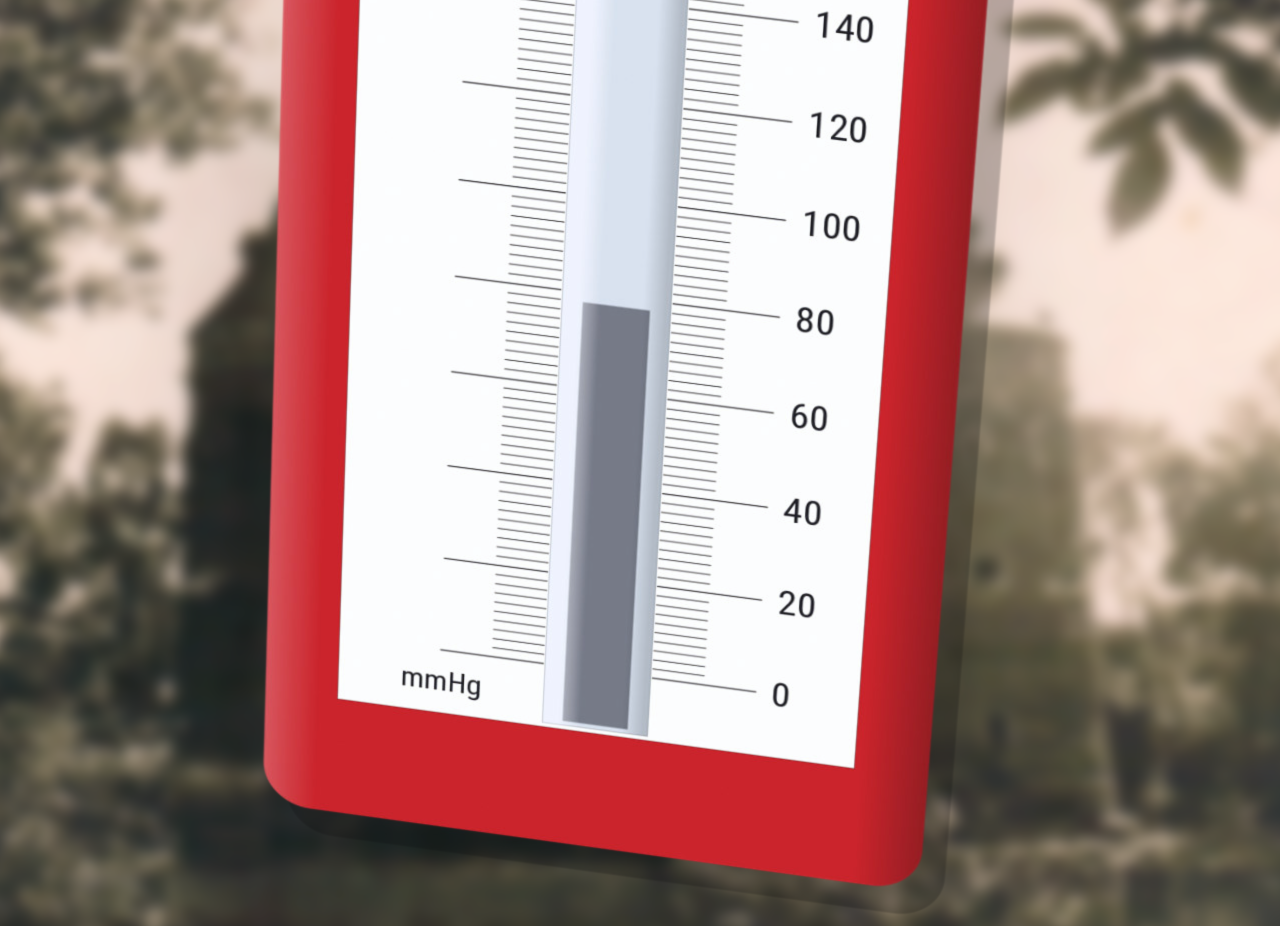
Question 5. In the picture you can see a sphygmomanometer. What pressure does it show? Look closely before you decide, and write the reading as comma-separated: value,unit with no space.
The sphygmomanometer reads 78,mmHg
